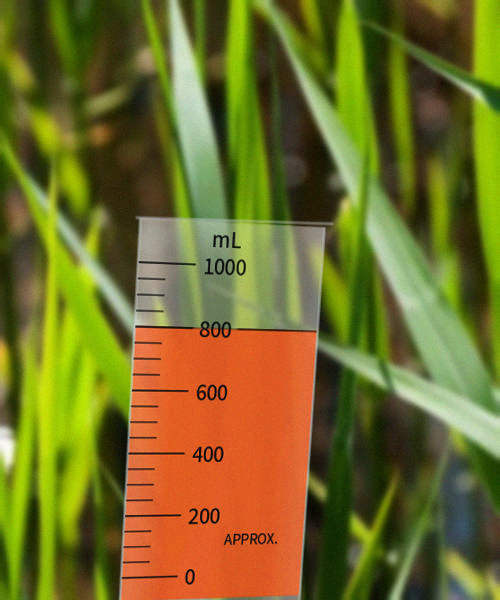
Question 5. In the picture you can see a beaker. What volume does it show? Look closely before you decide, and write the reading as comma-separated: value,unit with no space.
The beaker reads 800,mL
